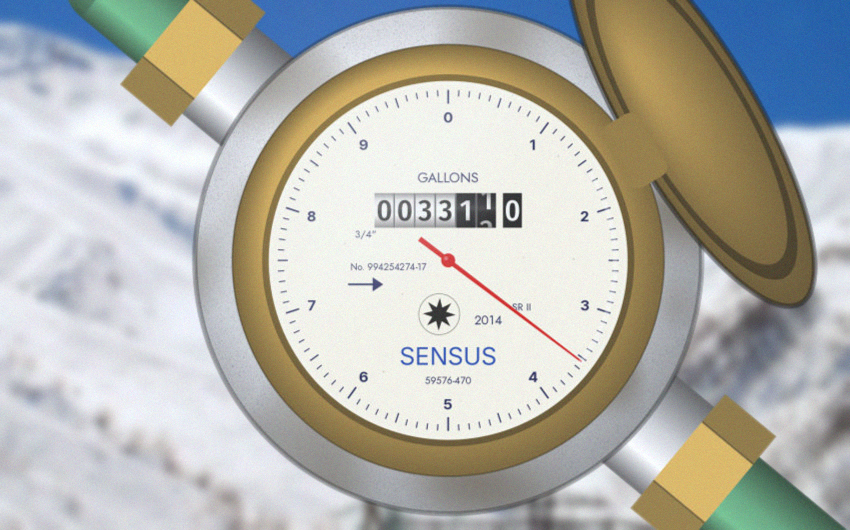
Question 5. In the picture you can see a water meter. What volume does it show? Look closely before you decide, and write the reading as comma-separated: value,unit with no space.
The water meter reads 33113.5,gal
